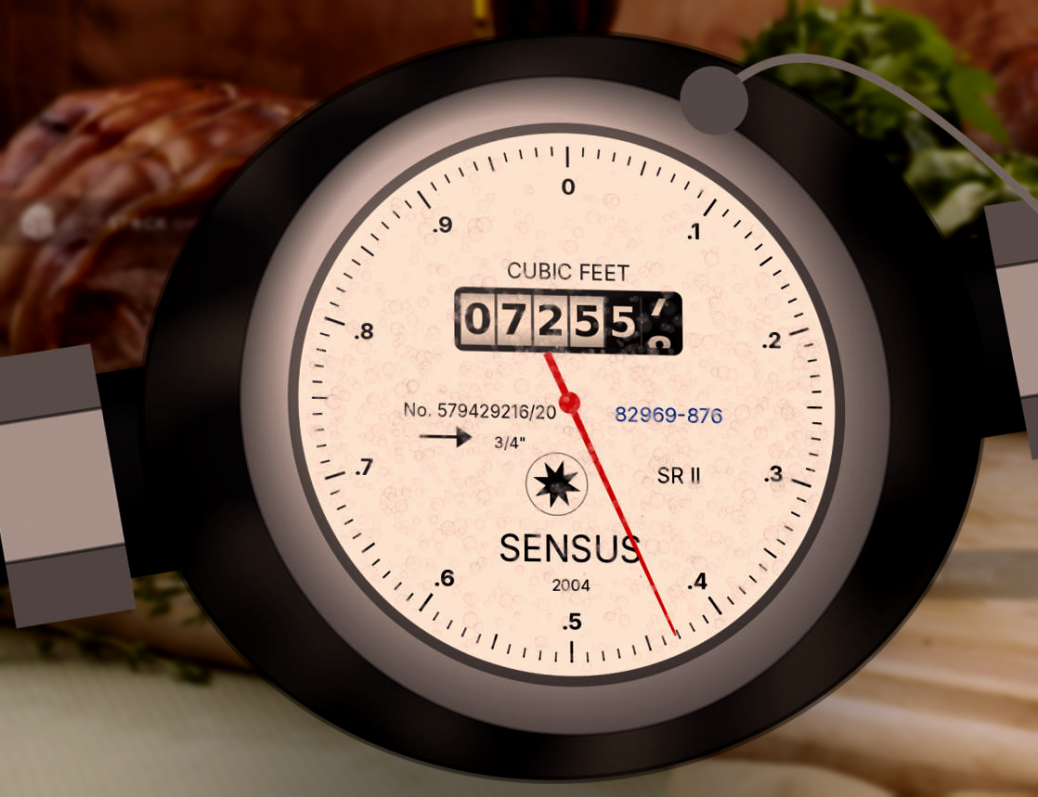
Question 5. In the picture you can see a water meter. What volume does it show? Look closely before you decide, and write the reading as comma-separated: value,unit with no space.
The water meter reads 72557.43,ft³
